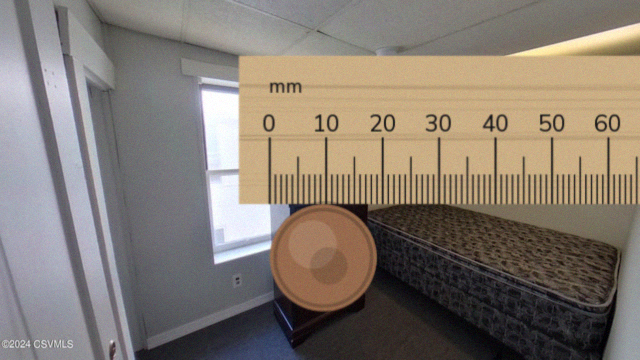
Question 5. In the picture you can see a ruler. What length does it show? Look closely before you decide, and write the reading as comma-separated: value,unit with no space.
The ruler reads 19,mm
